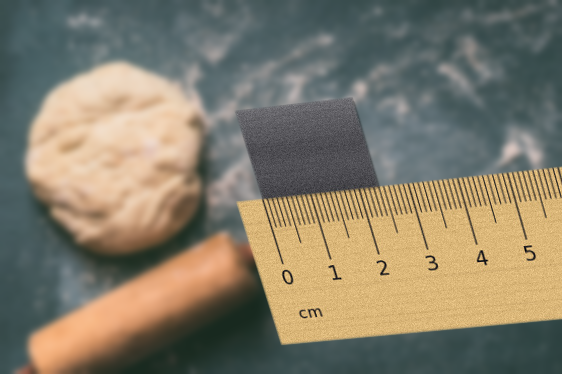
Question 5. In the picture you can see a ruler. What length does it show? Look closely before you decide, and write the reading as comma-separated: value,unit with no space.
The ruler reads 2.4,cm
